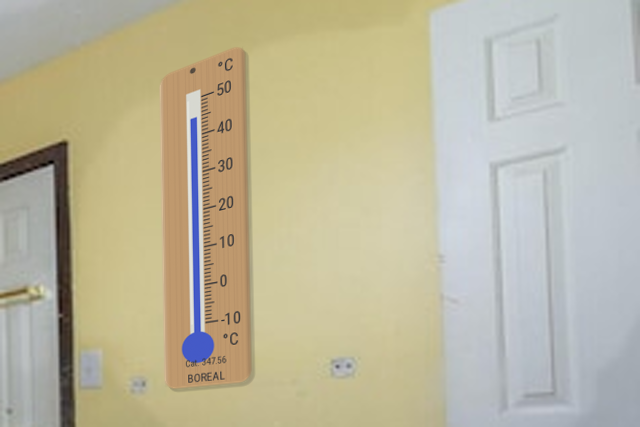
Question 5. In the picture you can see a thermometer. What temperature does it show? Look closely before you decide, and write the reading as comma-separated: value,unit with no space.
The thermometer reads 45,°C
